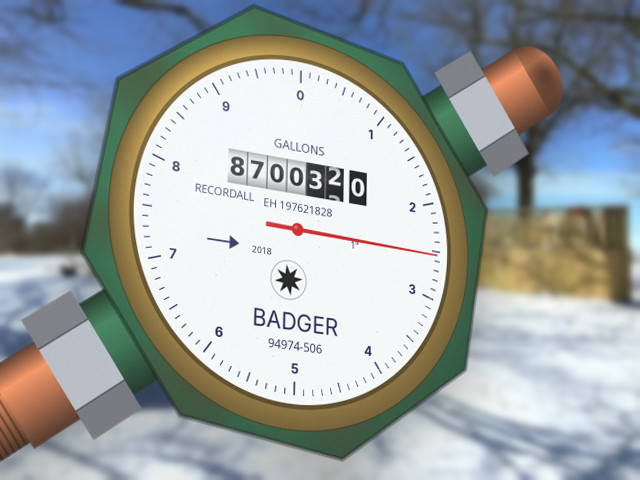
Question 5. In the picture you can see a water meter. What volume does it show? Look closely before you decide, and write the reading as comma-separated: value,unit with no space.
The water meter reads 8700322.5,gal
